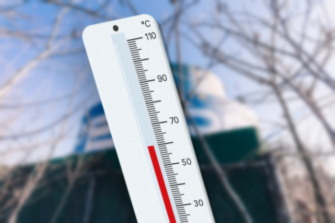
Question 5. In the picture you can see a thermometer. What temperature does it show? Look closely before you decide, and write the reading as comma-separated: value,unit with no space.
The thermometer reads 60,°C
